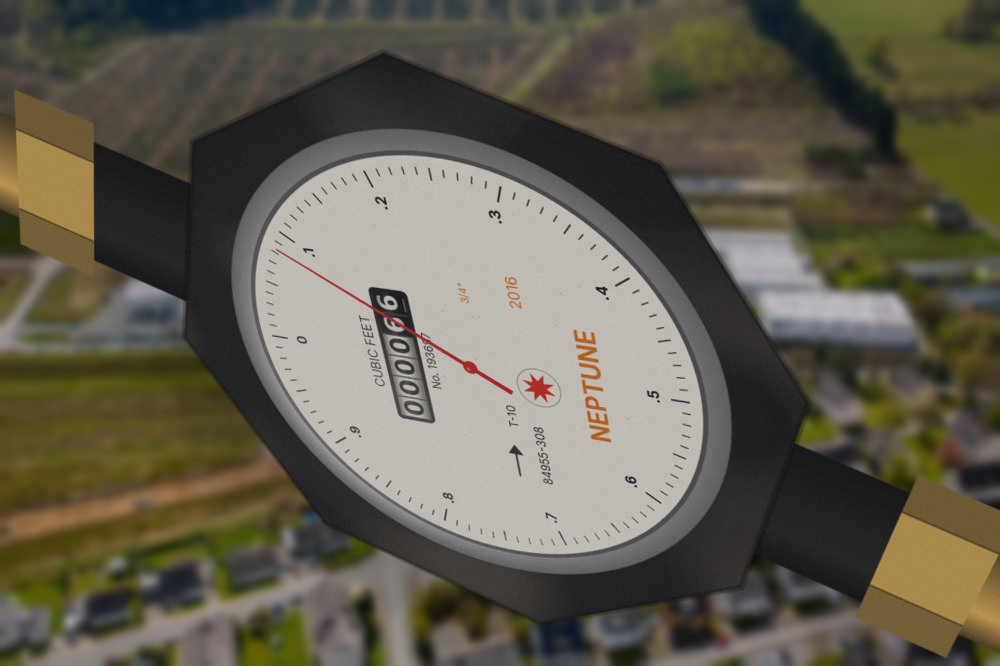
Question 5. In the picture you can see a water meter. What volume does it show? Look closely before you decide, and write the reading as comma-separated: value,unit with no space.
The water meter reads 66.08,ft³
